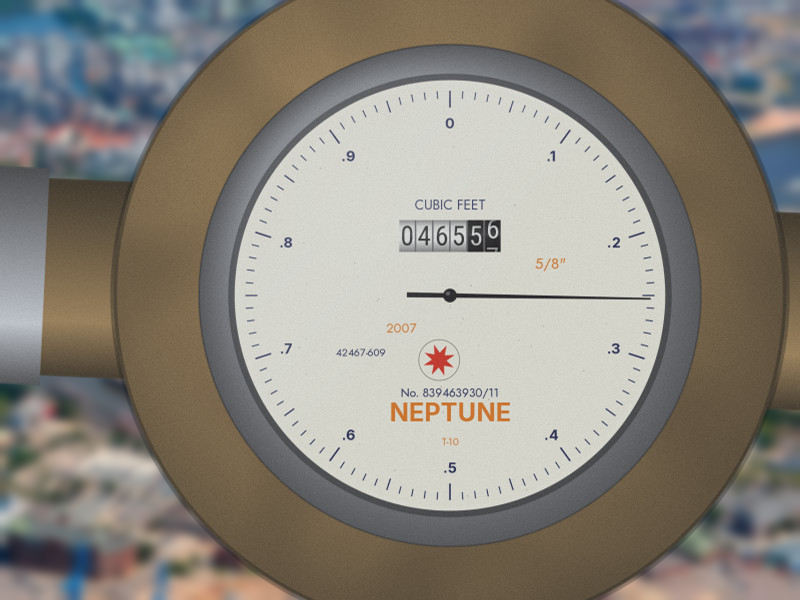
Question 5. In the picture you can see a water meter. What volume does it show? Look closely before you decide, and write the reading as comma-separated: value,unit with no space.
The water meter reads 46556.25,ft³
